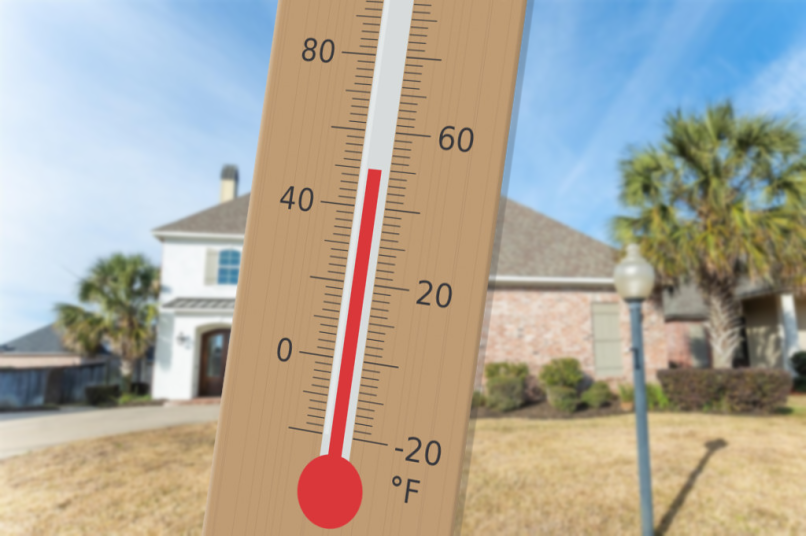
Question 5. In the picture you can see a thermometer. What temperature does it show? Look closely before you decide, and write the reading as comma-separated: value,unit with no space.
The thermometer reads 50,°F
